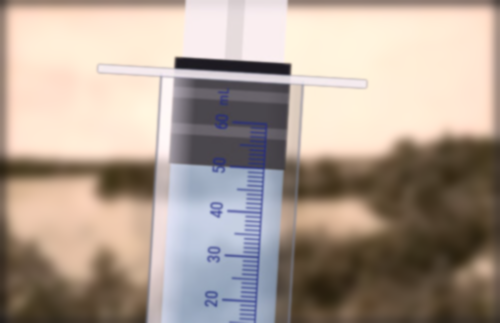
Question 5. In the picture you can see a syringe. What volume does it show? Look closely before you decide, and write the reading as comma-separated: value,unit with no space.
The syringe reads 50,mL
